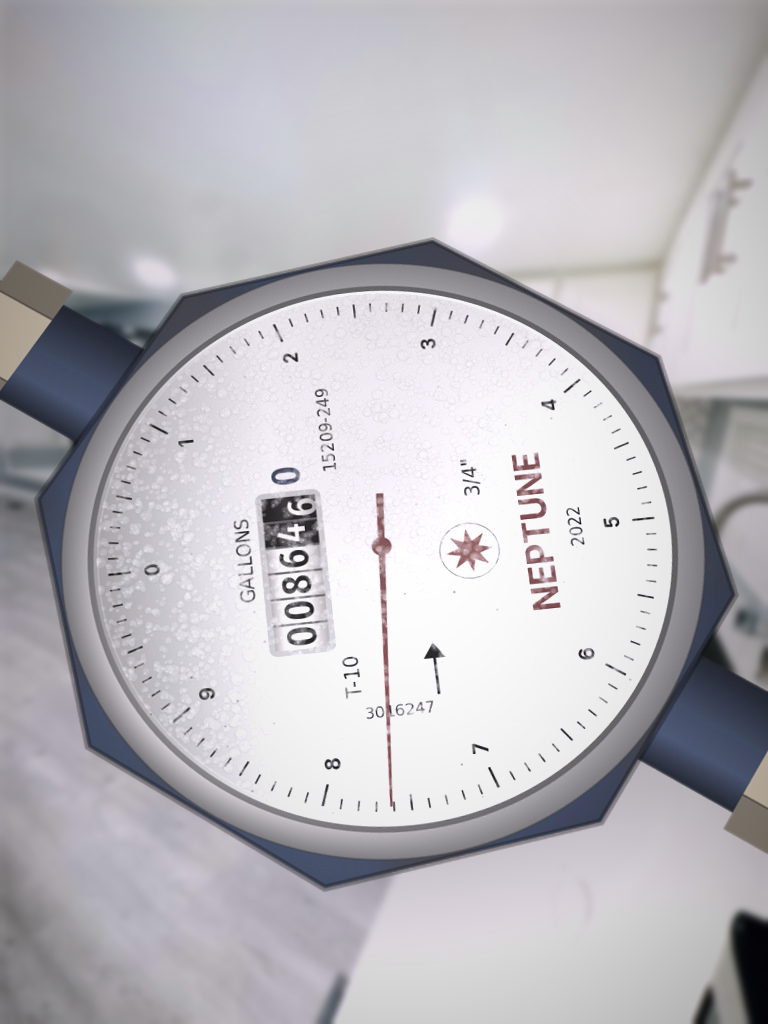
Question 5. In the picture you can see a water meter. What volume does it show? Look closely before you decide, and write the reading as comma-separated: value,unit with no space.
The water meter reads 86457.6,gal
